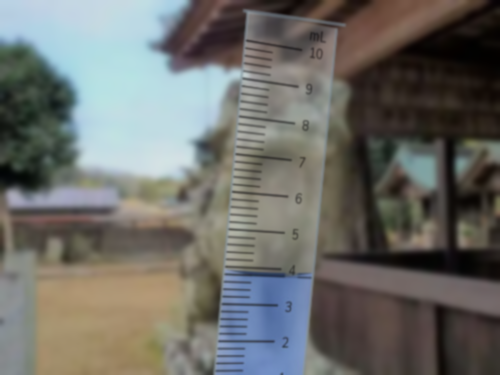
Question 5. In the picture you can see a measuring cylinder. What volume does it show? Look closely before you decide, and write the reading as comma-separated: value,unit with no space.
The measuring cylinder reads 3.8,mL
